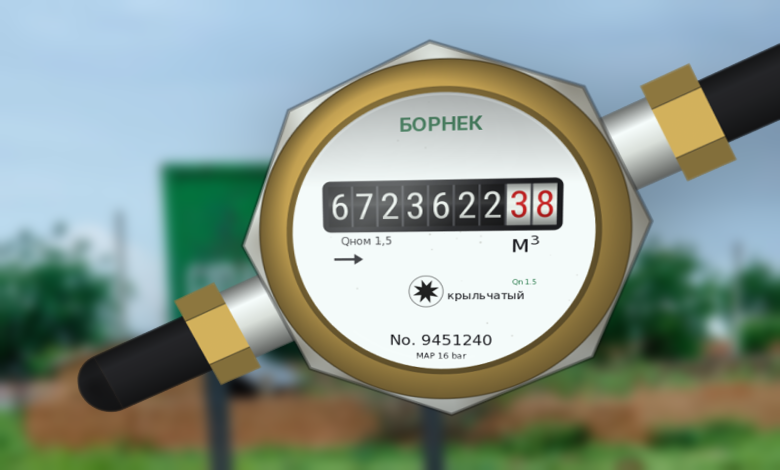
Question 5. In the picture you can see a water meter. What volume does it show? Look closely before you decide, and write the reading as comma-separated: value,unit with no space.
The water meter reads 6723622.38,m³
